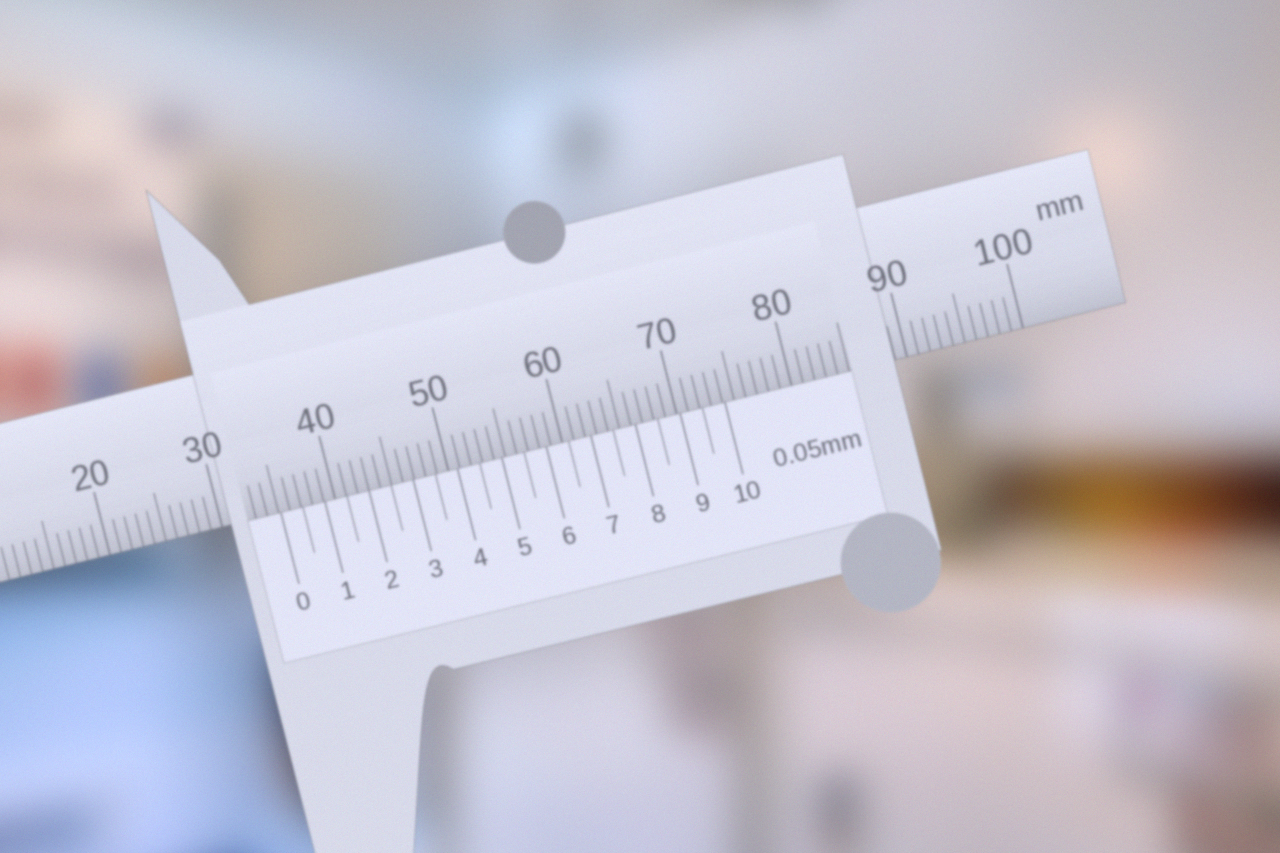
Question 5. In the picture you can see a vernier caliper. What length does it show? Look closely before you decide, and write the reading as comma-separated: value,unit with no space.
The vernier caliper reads 35.2,mm
